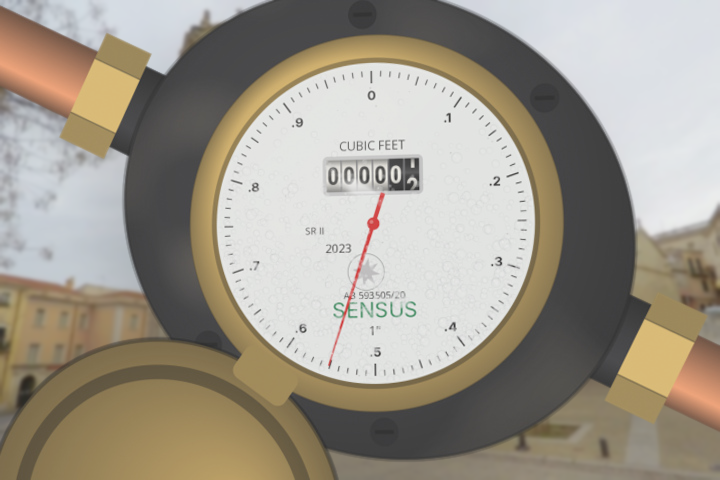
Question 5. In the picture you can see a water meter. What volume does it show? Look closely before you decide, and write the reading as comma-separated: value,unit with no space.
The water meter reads 1.55,ft³
